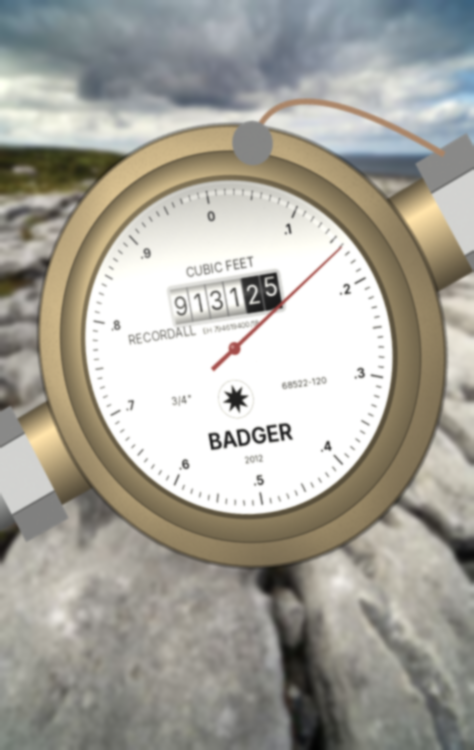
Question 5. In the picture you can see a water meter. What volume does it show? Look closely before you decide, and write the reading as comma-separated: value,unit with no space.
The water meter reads 913125.16,ft³
